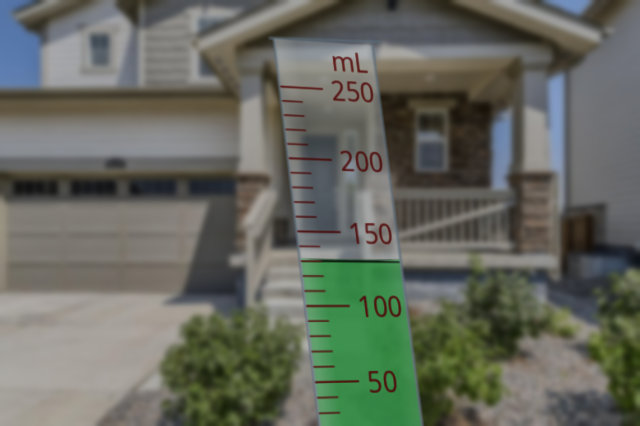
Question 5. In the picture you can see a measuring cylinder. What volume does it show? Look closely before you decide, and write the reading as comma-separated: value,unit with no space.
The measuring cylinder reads 130,mL
